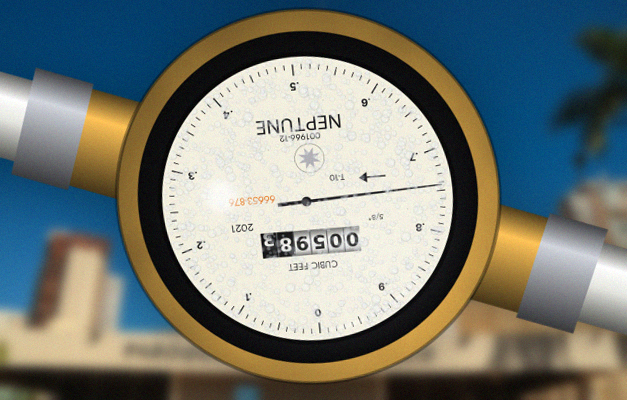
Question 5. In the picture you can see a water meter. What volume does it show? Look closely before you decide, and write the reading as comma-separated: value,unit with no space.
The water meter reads 5982.74,ft³
